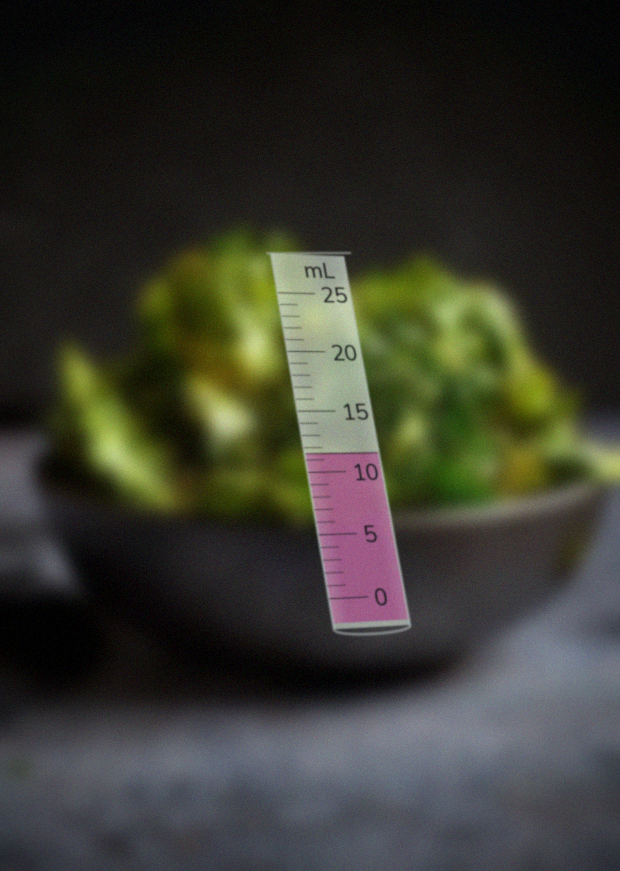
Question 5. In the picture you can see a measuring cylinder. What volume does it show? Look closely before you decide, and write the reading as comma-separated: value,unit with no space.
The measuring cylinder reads 11.5,mL
